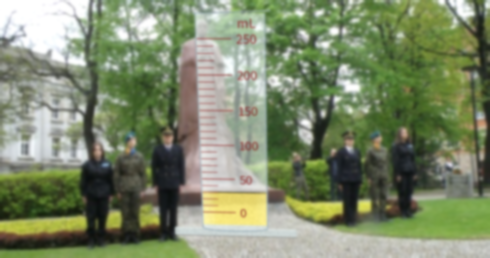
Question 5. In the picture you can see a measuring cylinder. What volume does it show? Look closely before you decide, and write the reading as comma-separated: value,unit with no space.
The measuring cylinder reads 30,mL
